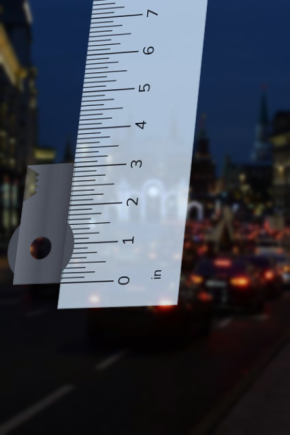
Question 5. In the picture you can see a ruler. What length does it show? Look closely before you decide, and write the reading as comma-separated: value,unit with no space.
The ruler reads 3.125,in
